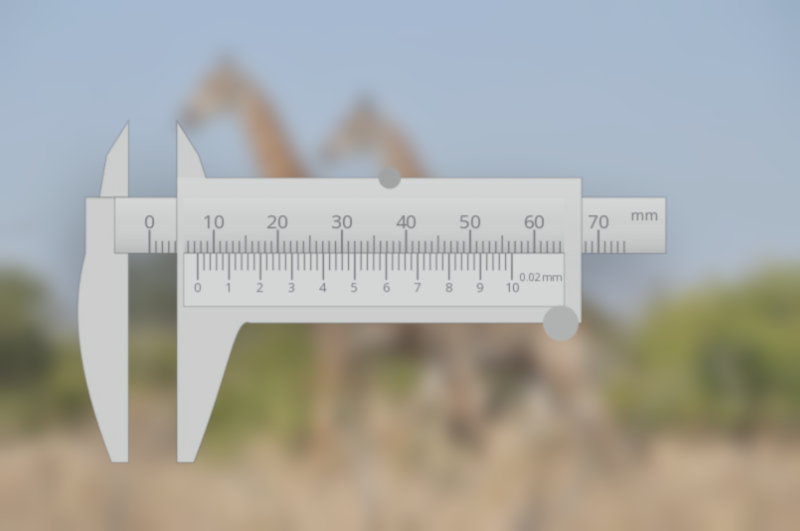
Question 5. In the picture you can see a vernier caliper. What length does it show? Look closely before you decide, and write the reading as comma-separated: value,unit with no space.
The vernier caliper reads 7.5,mm
